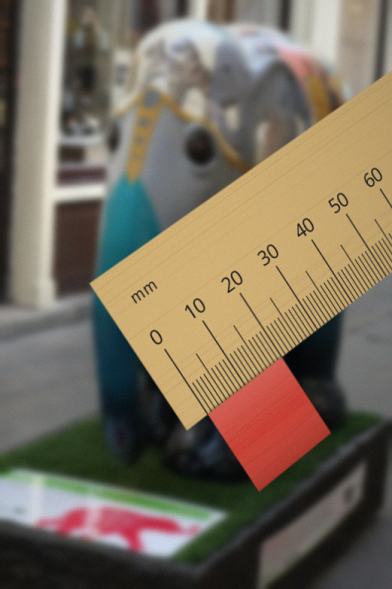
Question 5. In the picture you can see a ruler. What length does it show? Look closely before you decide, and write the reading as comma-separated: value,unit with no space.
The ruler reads 20,mm
